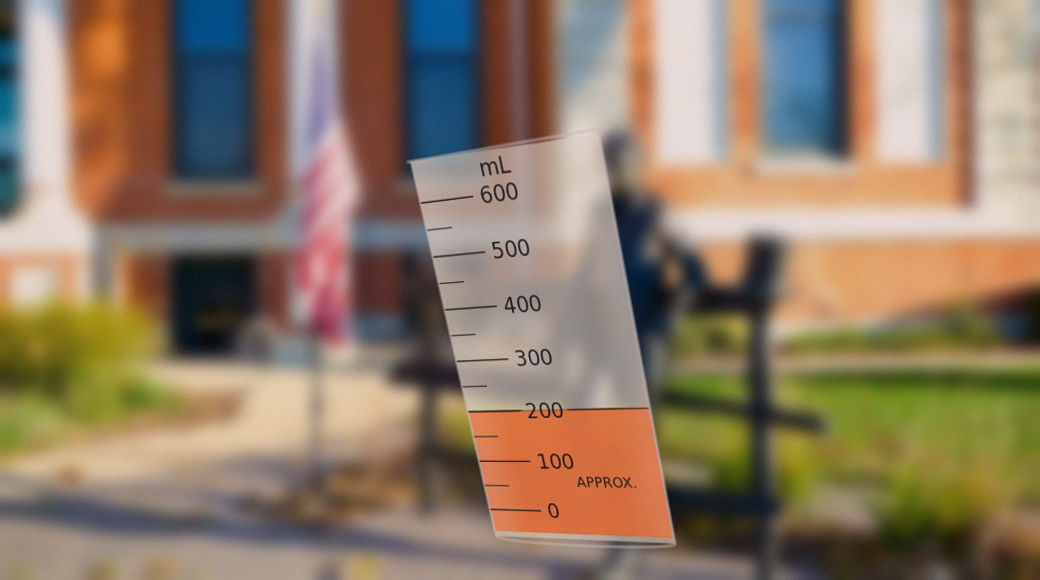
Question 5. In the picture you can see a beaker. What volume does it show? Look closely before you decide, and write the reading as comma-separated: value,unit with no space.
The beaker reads 200,mL
